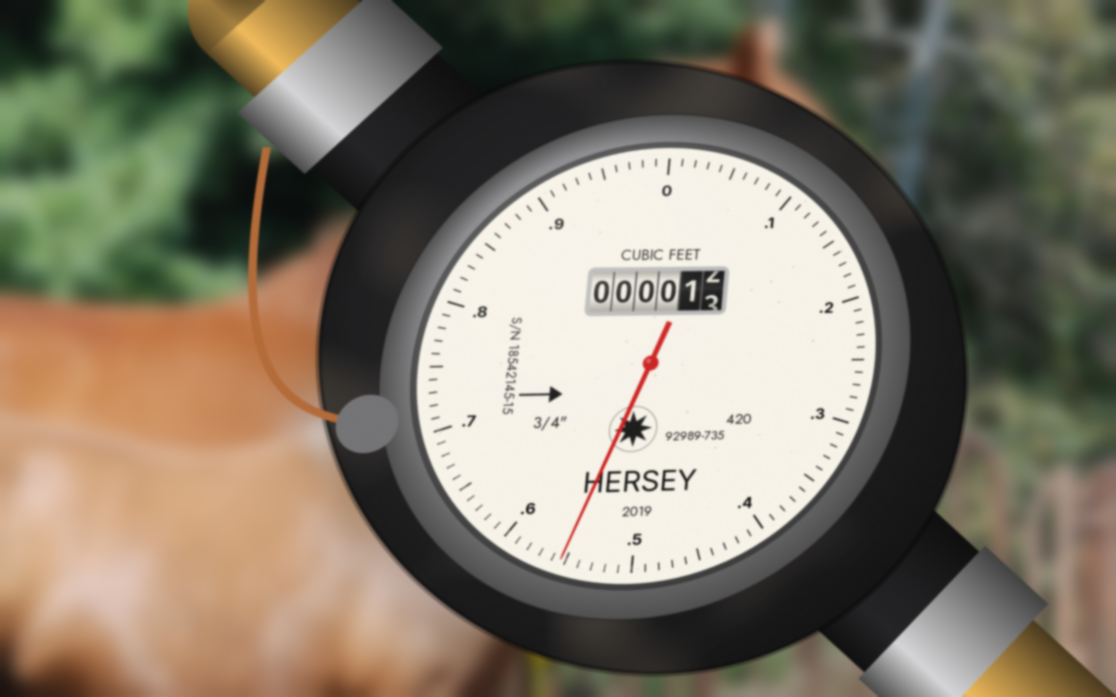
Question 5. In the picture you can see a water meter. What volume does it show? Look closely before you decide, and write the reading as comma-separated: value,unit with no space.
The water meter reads 12.55,ft³
